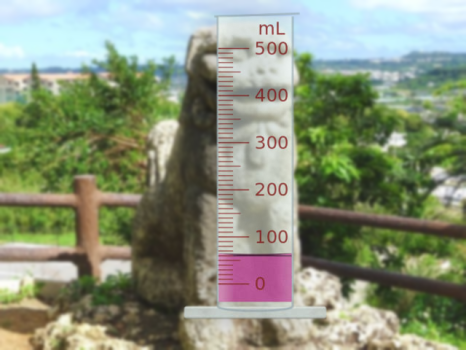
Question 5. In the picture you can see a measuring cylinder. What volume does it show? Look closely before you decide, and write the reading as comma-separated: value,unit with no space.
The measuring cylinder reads 60,mL
